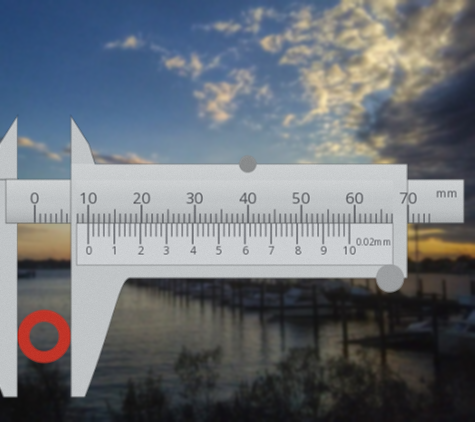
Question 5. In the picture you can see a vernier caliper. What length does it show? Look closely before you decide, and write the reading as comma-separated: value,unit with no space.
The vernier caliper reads 10.0,mm
